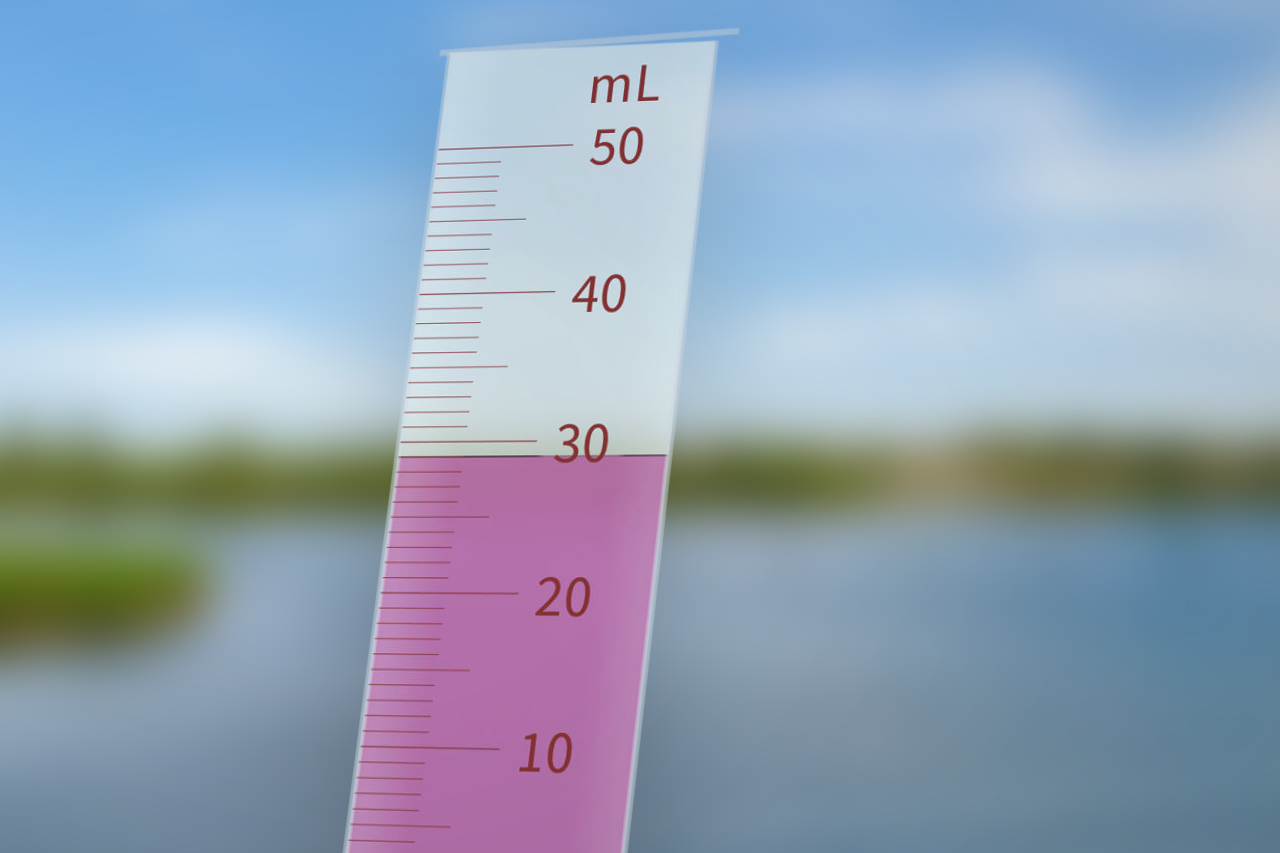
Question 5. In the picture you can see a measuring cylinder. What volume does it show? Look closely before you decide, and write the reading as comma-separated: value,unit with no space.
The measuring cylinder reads 29,mL
